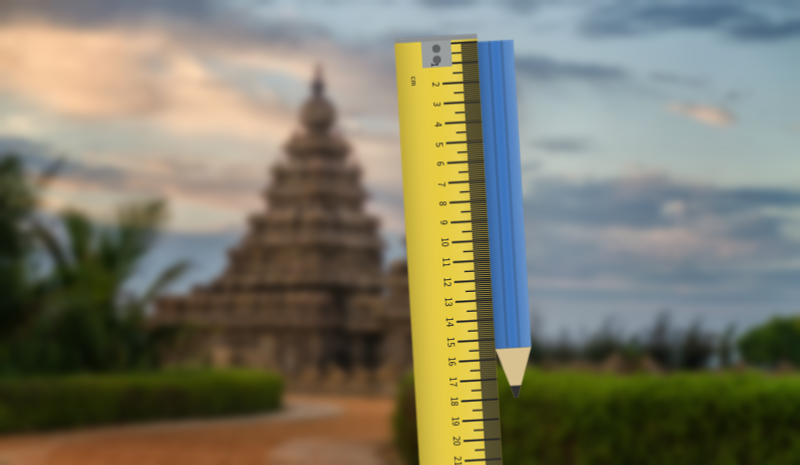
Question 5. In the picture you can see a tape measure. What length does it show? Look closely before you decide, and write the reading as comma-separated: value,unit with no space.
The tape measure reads 18,cm
